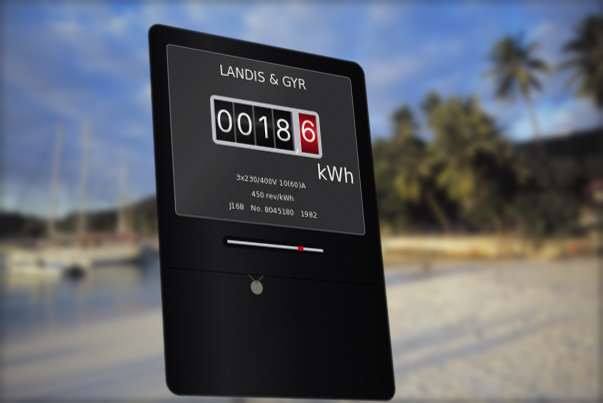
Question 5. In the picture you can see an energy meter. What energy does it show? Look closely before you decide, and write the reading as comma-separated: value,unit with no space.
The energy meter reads 18.6,kWh
